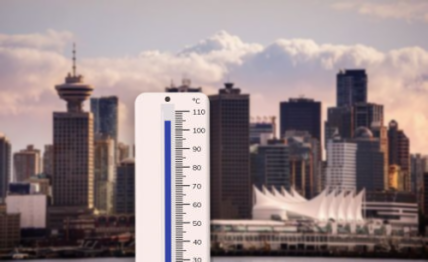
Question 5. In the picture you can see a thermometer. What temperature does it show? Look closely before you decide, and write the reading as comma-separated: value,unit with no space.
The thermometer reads 105,°C
